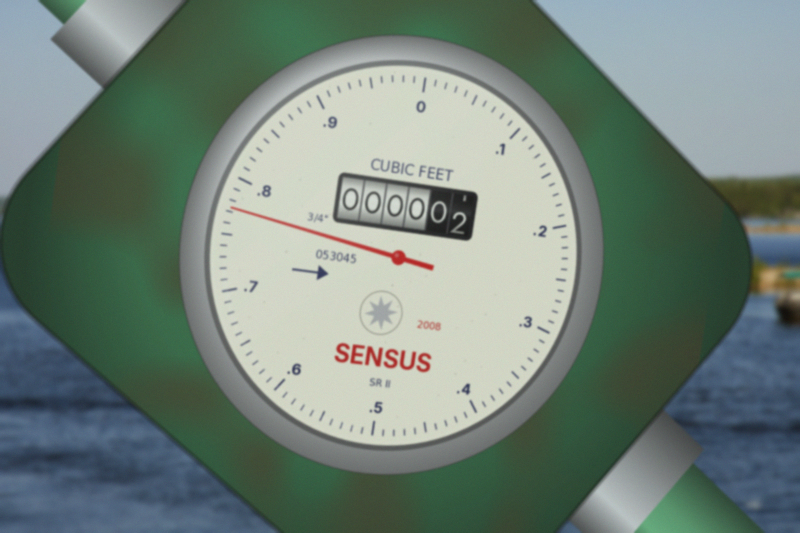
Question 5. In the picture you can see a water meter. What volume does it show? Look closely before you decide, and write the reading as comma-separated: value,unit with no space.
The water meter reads 1.77,ft³
